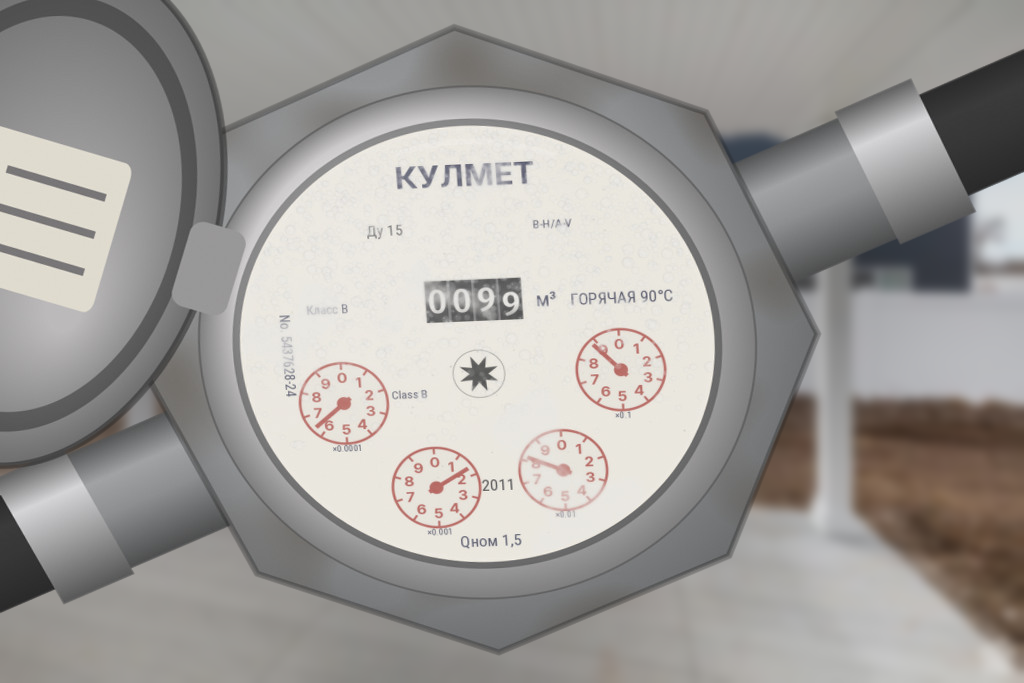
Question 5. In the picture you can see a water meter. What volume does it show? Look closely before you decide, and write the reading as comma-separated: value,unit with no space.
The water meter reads 98.8816,m³
